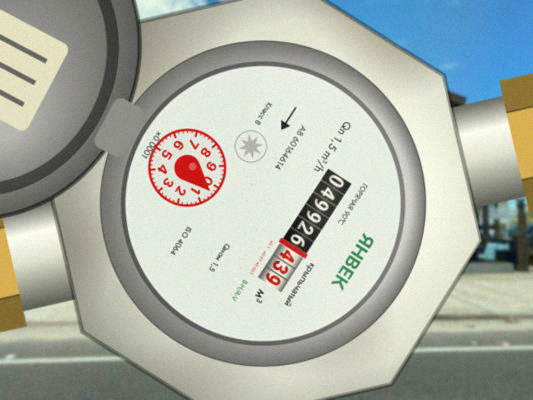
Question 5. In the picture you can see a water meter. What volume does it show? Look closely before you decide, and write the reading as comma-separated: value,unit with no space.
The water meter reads 49926.4390,m³
